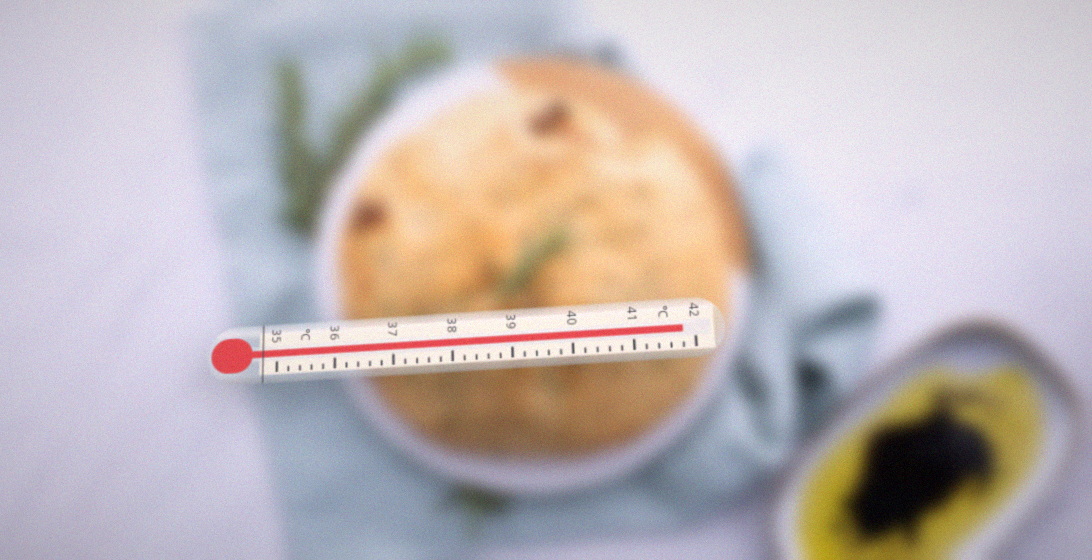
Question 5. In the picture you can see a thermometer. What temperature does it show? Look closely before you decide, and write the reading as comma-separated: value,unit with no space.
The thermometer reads 41.8,°C
